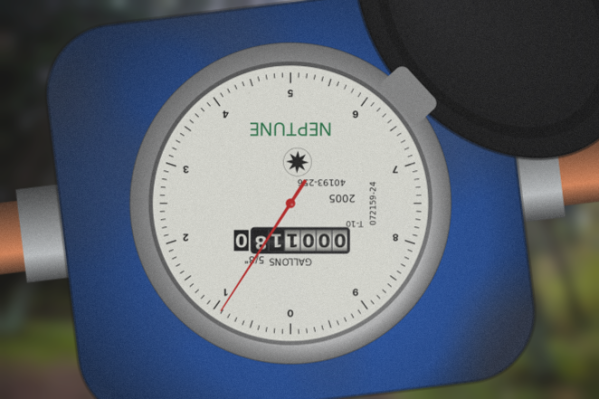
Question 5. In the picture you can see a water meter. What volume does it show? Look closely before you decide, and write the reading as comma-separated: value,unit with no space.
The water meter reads 1180.9,gal
